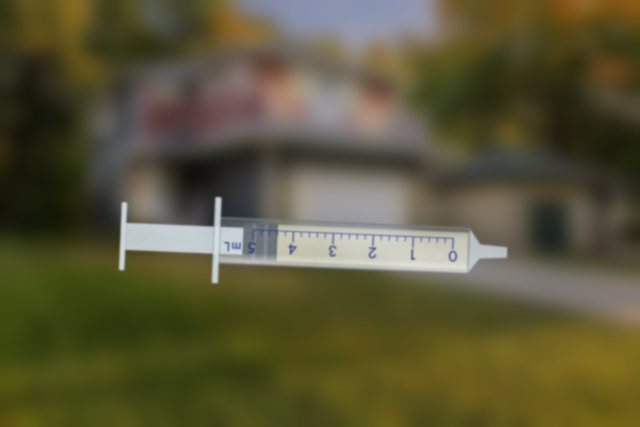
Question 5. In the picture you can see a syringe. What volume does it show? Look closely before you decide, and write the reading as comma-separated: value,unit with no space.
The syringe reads 4.4,mL
